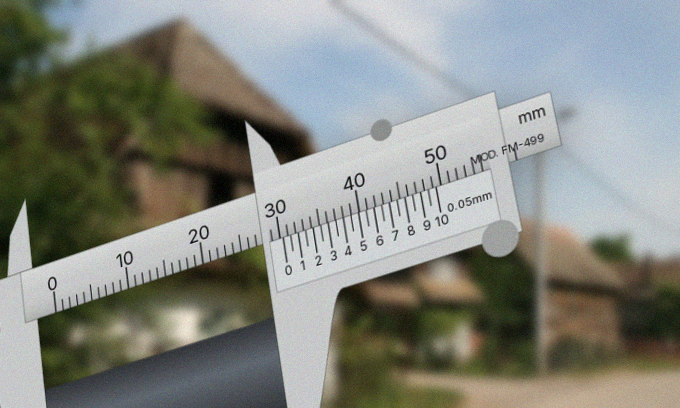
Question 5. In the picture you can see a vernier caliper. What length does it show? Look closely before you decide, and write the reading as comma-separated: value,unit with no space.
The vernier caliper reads 30.4,mm
